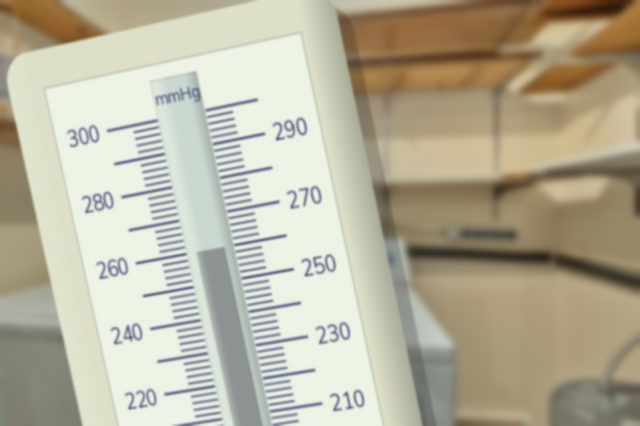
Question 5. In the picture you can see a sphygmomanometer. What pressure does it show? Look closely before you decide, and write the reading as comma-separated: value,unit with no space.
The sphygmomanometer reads 260,mmHg
